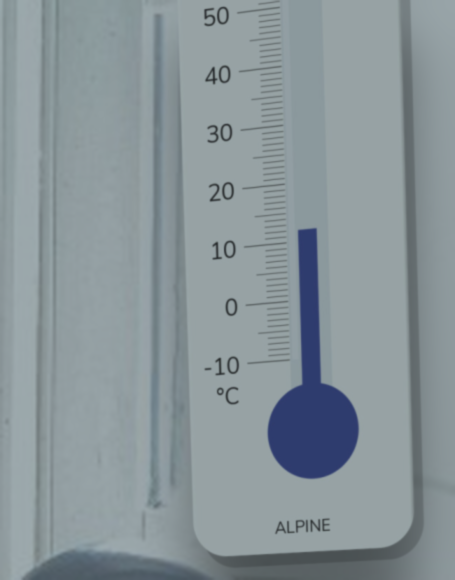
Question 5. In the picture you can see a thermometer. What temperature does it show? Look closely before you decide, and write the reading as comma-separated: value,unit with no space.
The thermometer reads 12,°C
